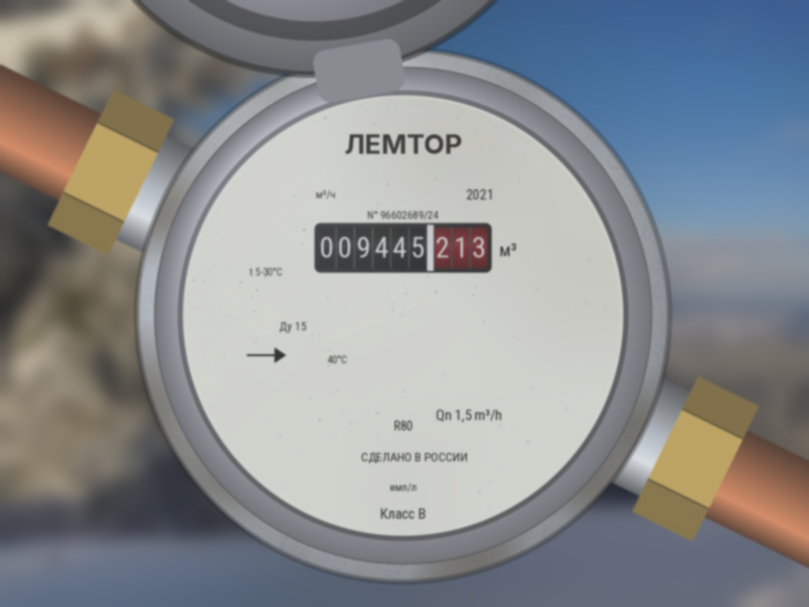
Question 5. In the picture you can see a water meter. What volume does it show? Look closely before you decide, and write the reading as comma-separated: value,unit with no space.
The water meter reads 9445.213,m³
